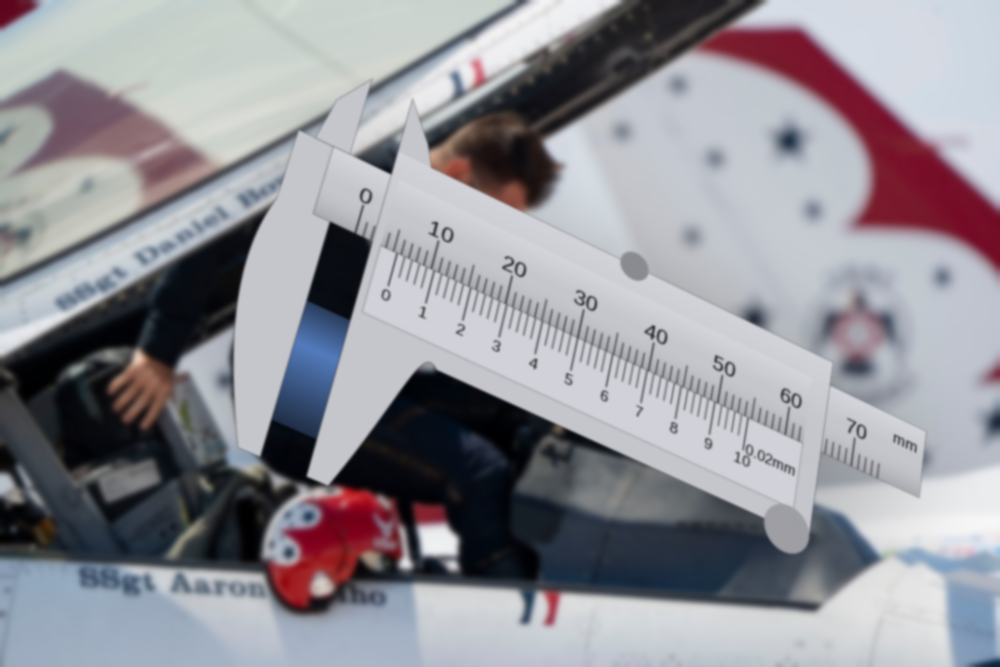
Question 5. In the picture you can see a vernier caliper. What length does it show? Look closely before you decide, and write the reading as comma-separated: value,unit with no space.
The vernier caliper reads 5.5,mm
